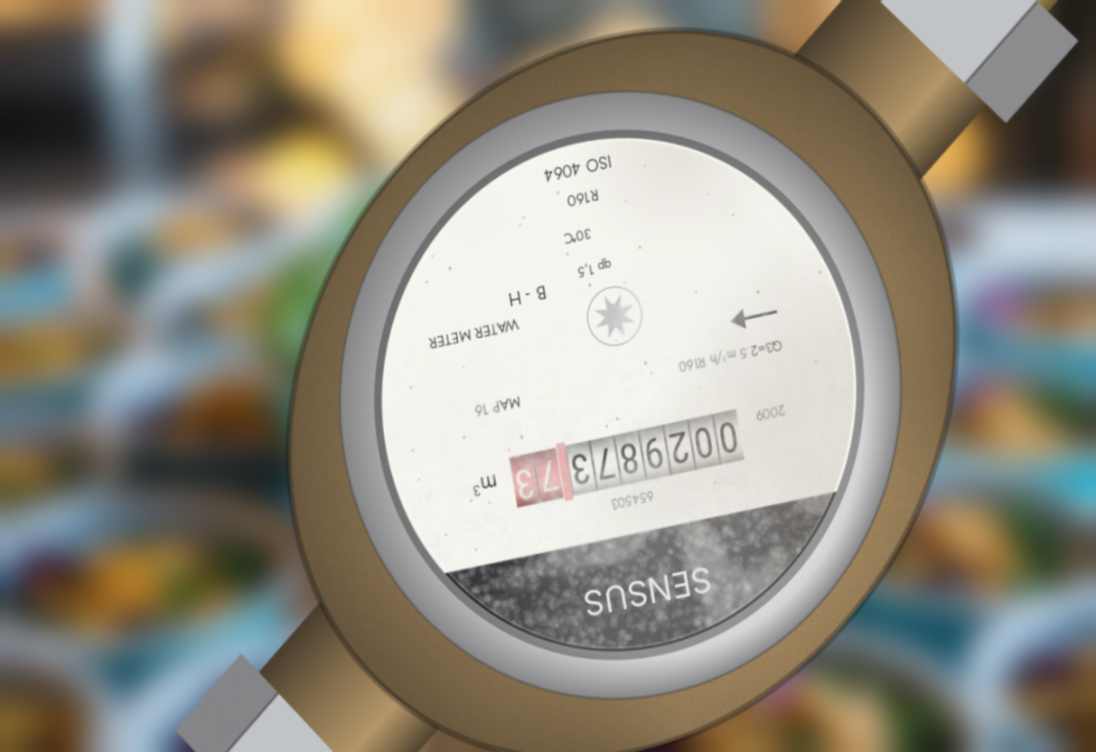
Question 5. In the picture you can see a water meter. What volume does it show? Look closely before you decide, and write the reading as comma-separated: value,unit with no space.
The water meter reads 29873.73,m³
